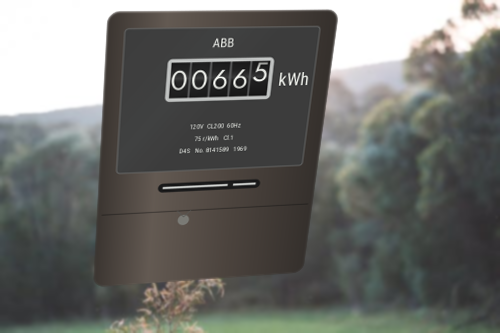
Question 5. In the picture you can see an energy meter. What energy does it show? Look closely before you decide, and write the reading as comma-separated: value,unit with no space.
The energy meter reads 665,kWh
